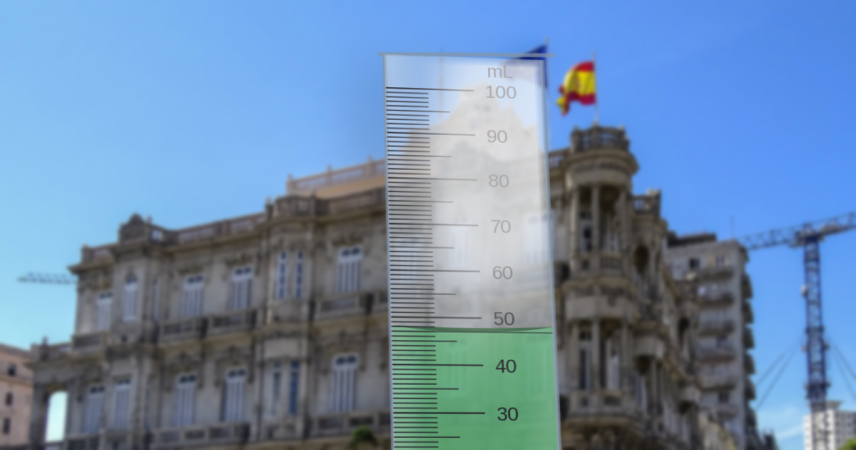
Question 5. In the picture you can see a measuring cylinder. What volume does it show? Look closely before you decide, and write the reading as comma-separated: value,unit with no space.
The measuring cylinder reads 47,mL
